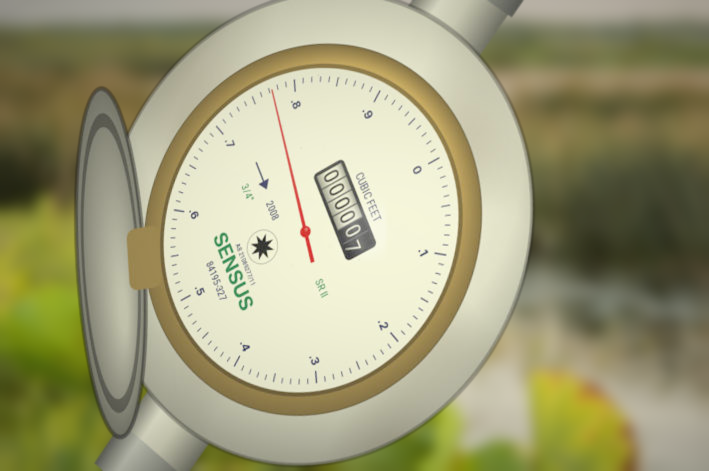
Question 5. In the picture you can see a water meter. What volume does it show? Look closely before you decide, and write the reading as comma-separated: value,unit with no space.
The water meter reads 6.77,ft³
